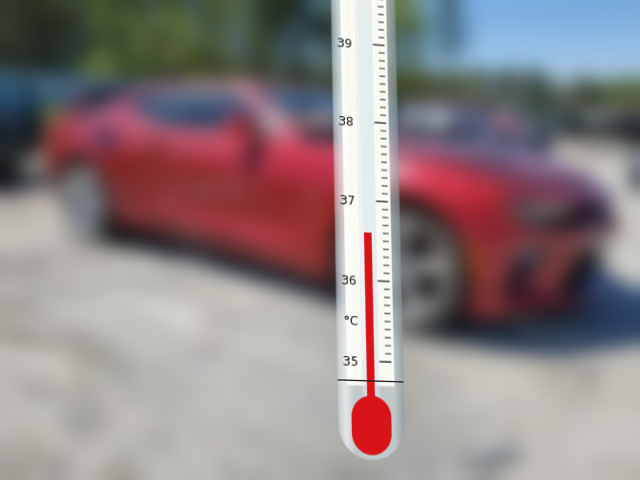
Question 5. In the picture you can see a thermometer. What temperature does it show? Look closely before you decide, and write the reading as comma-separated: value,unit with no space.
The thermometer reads 36.6,°C
